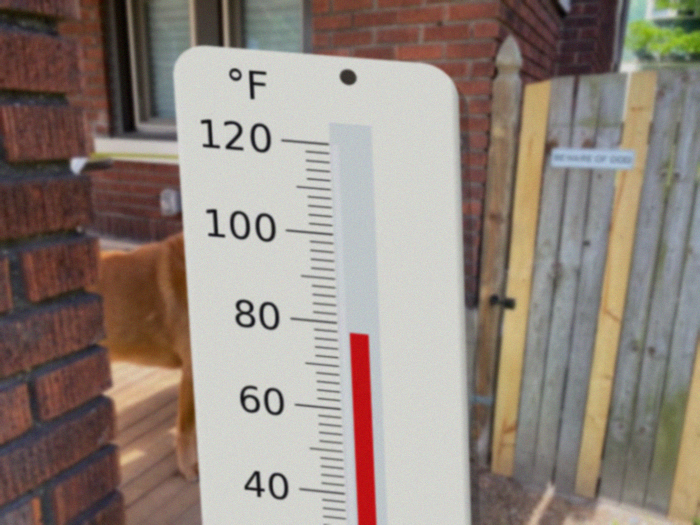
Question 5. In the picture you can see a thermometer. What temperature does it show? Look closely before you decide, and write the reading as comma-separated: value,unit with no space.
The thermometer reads 78,°F
